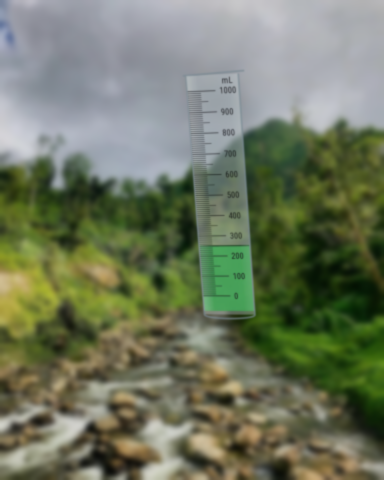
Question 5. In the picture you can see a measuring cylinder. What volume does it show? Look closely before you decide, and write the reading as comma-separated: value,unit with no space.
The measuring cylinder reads 250,mL
